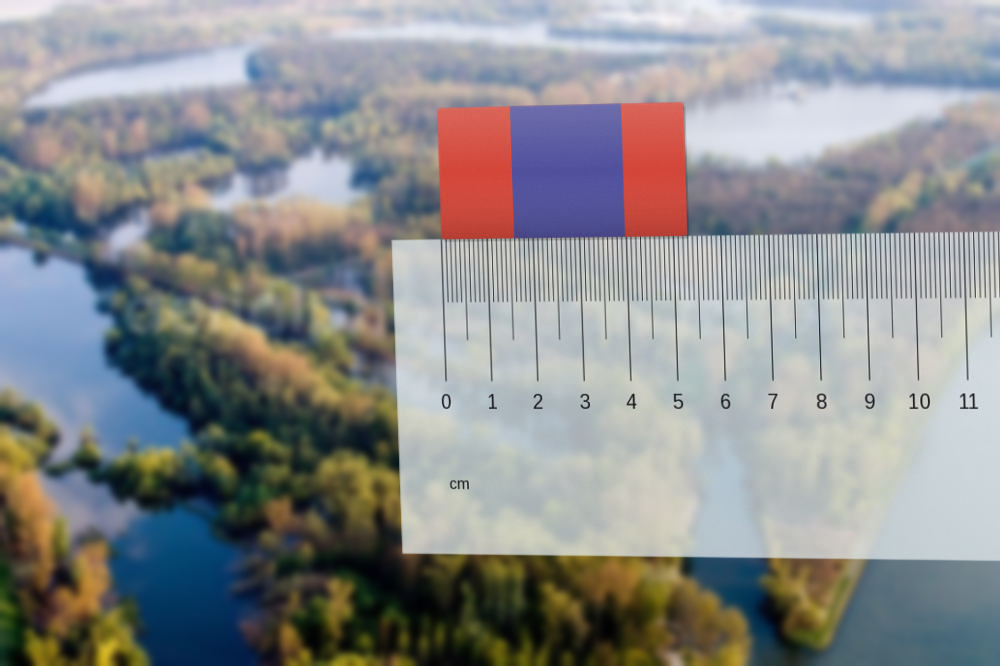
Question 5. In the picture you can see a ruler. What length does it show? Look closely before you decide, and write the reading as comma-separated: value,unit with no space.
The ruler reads 5.3,cm
